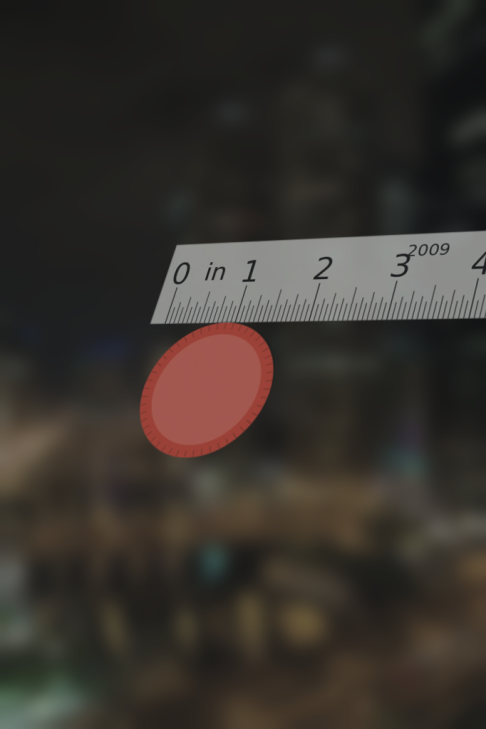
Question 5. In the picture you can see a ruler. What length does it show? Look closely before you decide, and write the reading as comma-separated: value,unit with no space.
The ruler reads 1.75,in
